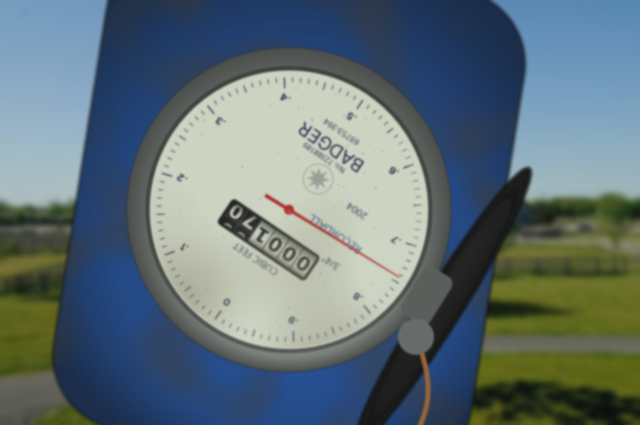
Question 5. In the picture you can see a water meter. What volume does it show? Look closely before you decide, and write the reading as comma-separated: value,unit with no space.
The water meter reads 169.74,ft³
